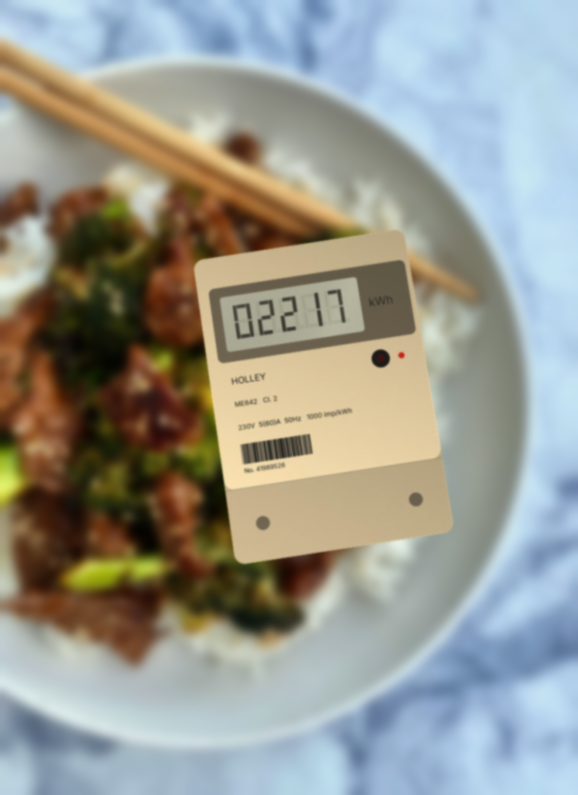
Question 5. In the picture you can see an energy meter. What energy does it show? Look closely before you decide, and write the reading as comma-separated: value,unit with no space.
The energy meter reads 2217,kWh
